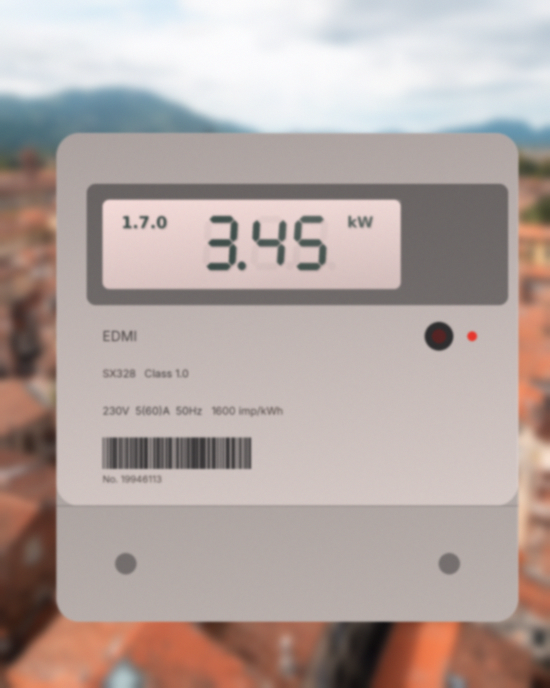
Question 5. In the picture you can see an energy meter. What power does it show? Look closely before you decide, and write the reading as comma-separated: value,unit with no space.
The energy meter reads 3.45,kW
